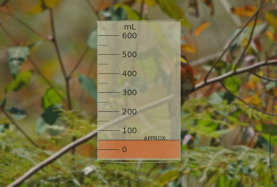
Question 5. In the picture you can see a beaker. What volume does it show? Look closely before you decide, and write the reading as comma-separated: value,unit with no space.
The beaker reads 50,mL
